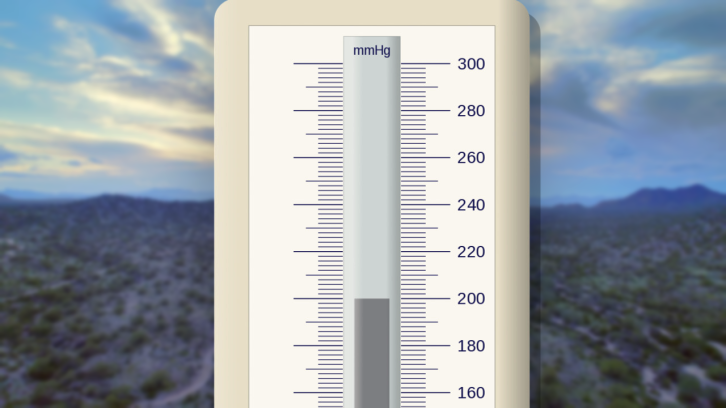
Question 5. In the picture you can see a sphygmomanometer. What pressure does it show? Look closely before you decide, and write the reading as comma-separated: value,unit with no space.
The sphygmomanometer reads 200,mmHg
